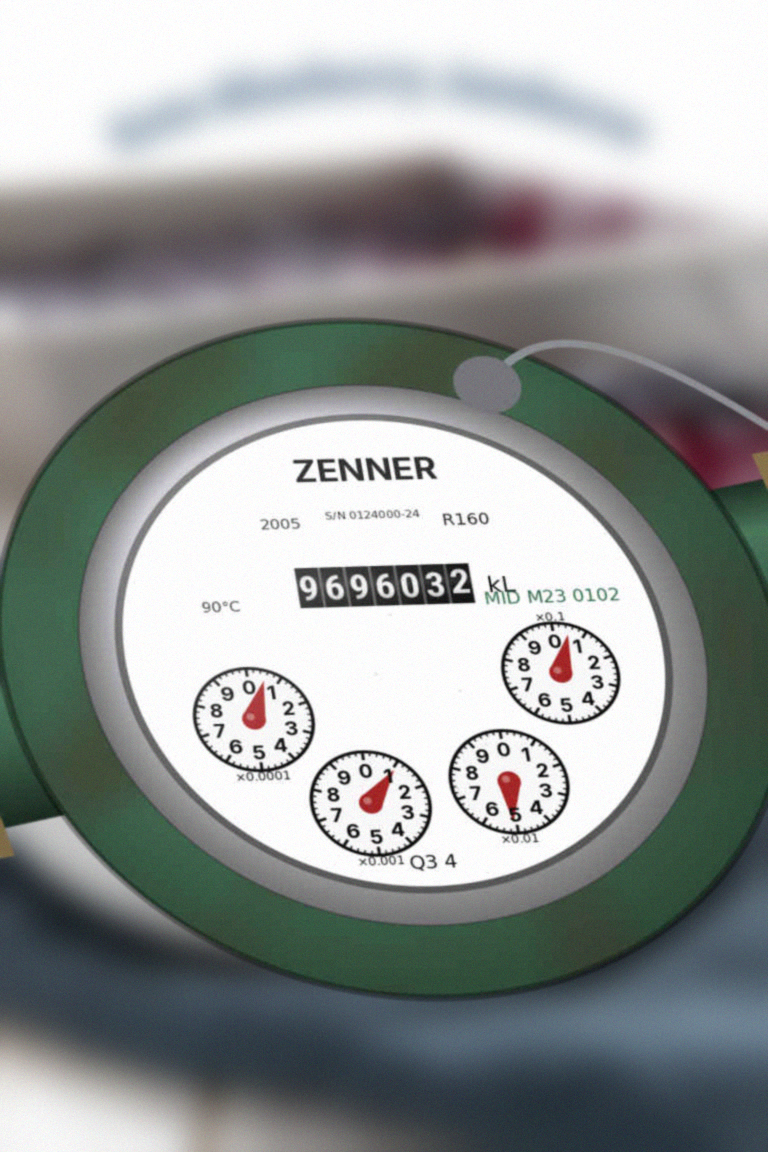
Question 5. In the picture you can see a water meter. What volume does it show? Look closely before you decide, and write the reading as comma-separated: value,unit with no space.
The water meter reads 9696032.0510,kL
